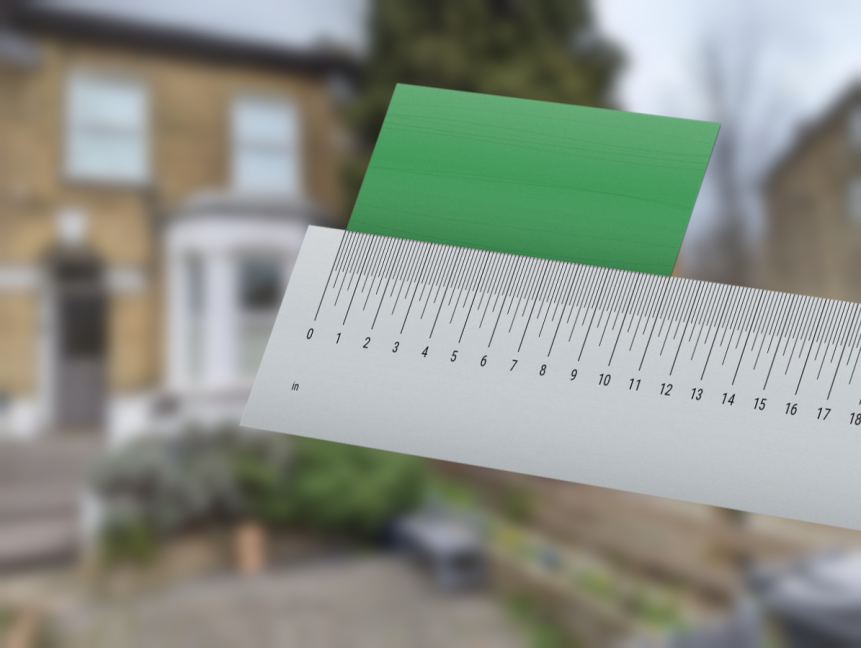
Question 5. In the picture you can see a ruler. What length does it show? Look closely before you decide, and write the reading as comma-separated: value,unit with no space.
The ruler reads 11,in
